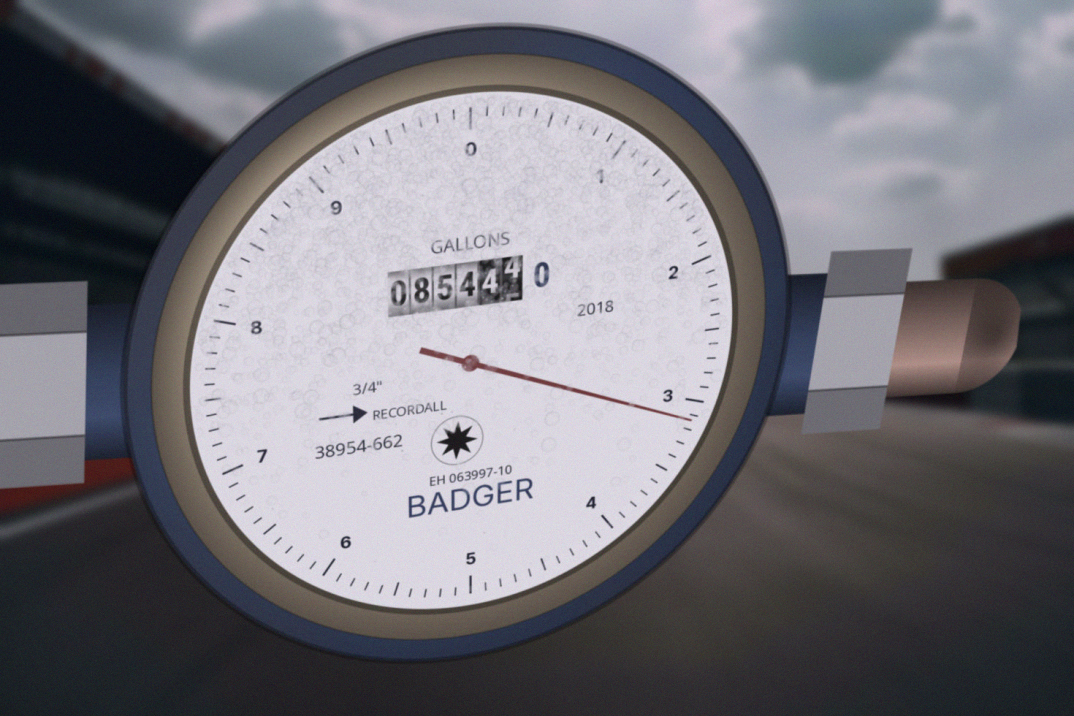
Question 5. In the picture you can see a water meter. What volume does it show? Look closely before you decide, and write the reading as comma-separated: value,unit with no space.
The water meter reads 854443.1,gal
